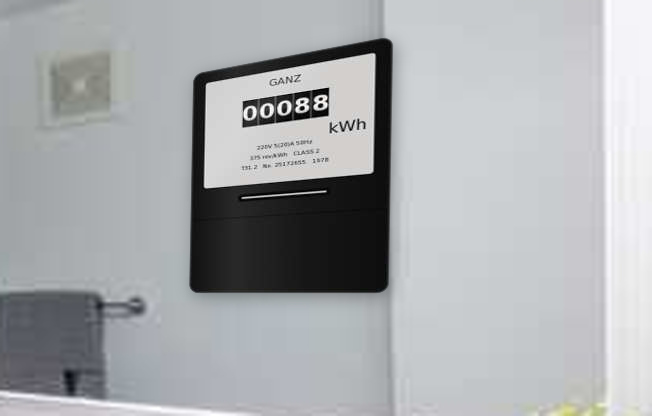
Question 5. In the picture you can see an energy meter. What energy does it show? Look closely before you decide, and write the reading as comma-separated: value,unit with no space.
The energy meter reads 88,kWh
